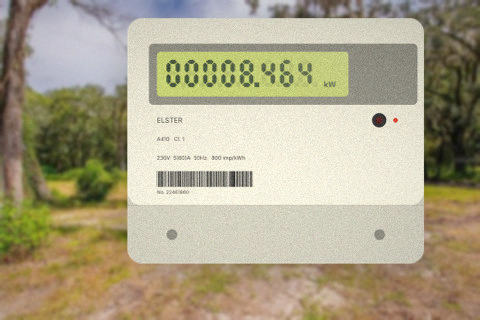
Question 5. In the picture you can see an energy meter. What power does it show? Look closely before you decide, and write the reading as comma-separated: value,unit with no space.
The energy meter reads 8.464,kW
